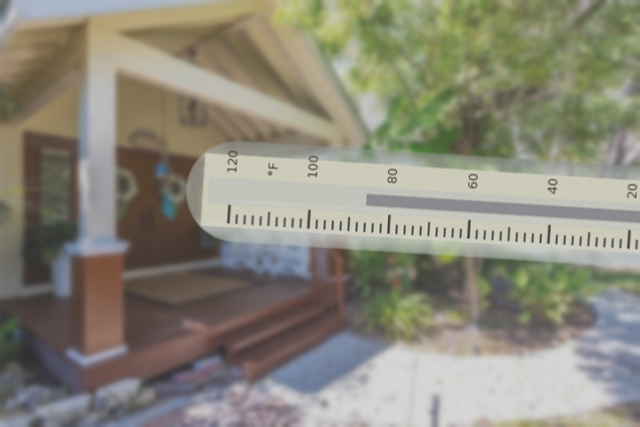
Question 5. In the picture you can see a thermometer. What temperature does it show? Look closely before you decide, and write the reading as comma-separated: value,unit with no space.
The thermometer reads 86,°F
